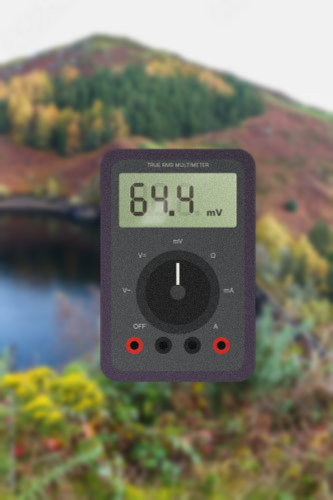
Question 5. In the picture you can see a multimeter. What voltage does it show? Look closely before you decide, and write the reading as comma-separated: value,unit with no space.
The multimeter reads 64.4,mV
